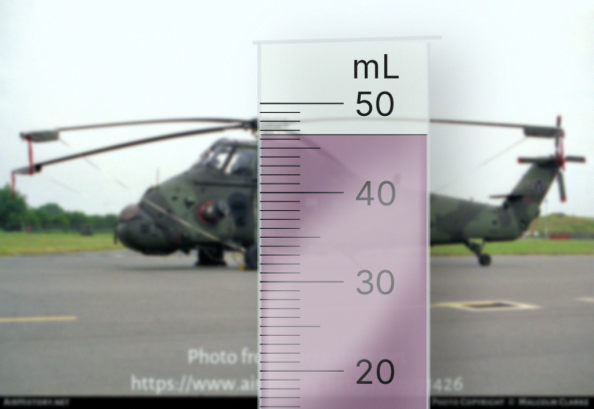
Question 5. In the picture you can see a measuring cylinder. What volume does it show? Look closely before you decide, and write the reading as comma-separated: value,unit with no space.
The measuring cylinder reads 46.5,mL
